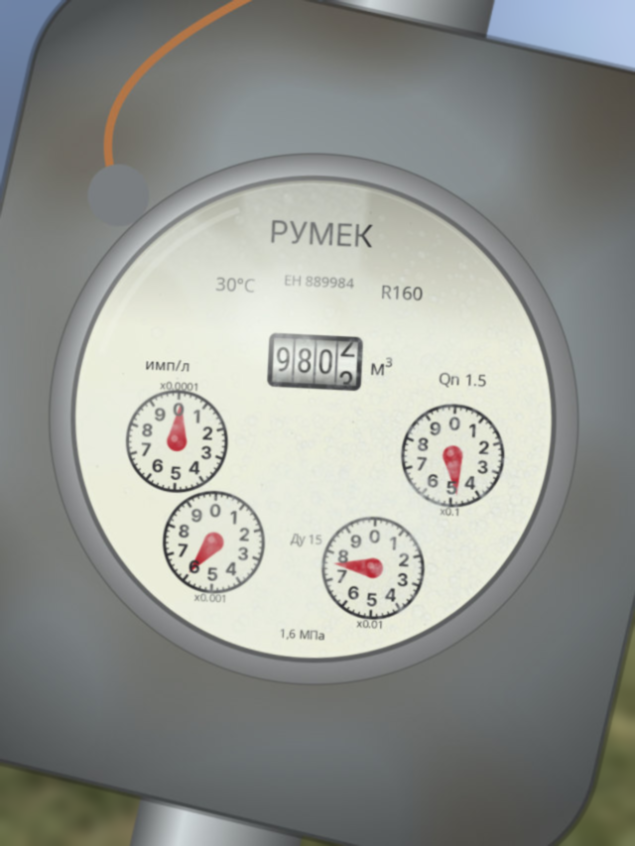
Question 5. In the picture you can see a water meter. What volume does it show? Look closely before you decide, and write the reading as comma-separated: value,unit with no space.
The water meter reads 9802.4760,m³
